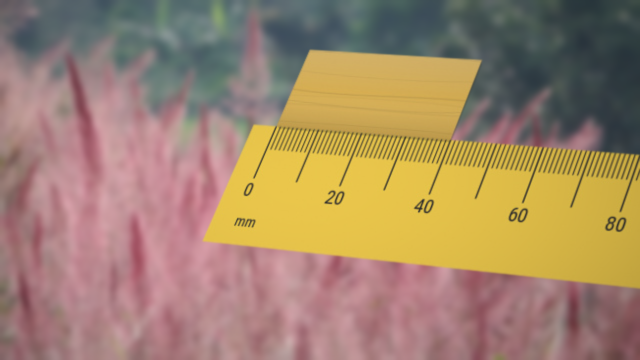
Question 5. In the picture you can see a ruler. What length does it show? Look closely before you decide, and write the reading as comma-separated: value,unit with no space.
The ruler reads 40,mm
